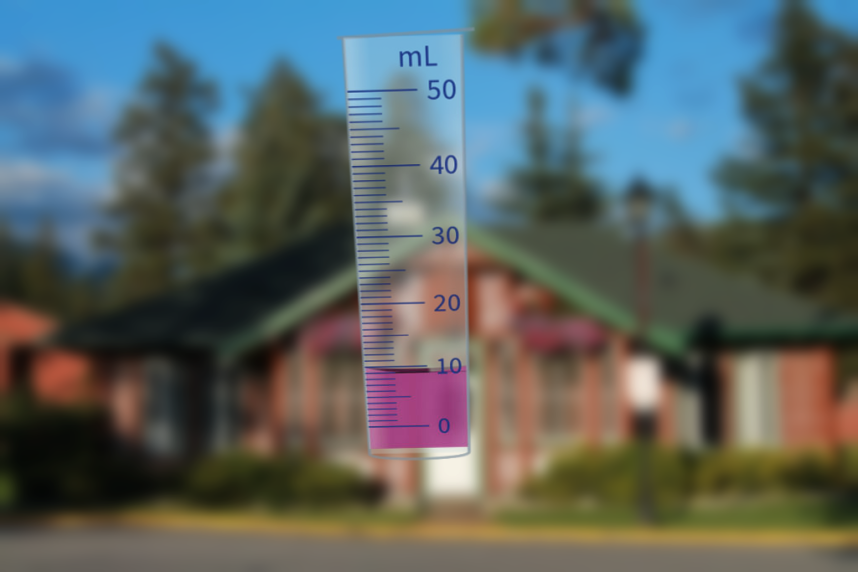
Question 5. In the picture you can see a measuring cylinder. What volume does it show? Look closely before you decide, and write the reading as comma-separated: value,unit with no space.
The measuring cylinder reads 9,mL
